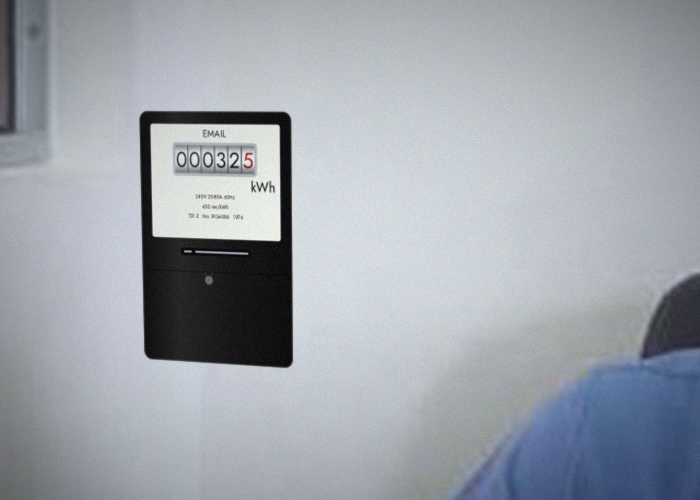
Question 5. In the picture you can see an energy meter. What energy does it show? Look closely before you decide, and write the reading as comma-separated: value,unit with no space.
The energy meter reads 32.5,kWh
